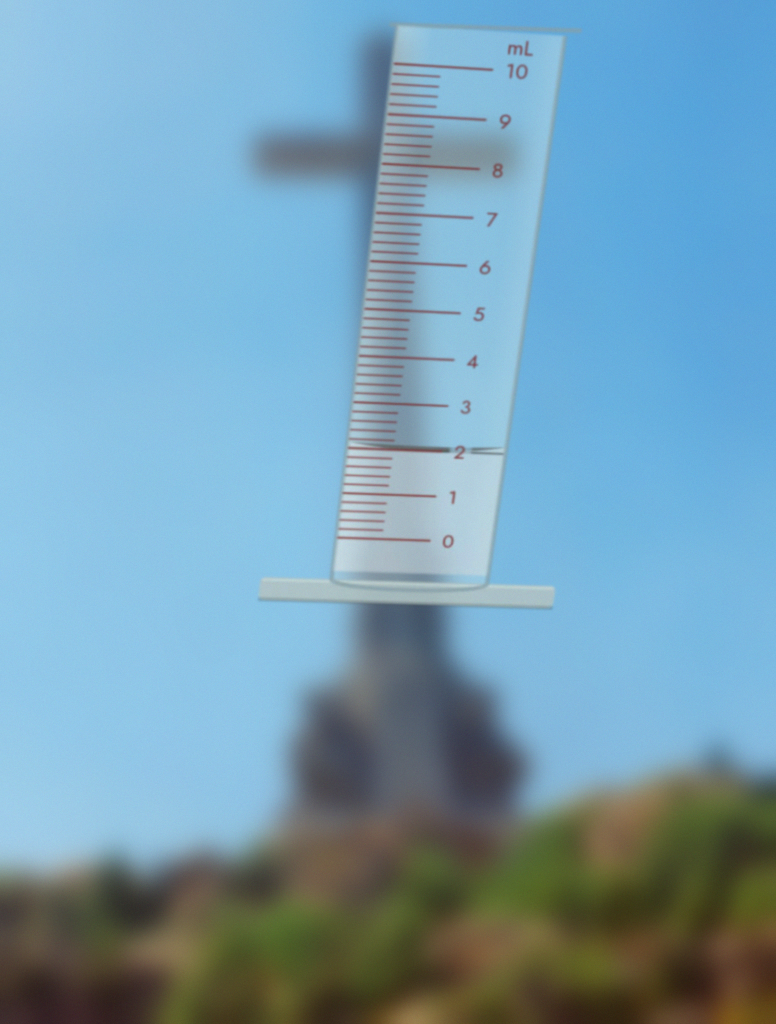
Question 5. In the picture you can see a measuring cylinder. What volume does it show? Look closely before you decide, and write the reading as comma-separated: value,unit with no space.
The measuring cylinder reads 2,mL
